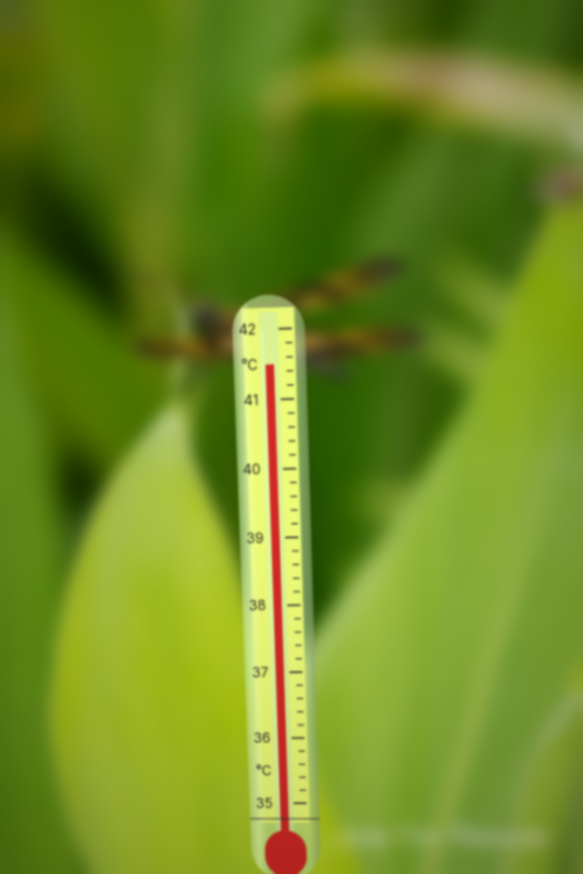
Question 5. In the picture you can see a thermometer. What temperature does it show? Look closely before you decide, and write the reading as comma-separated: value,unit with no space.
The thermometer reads 41.5,°C
